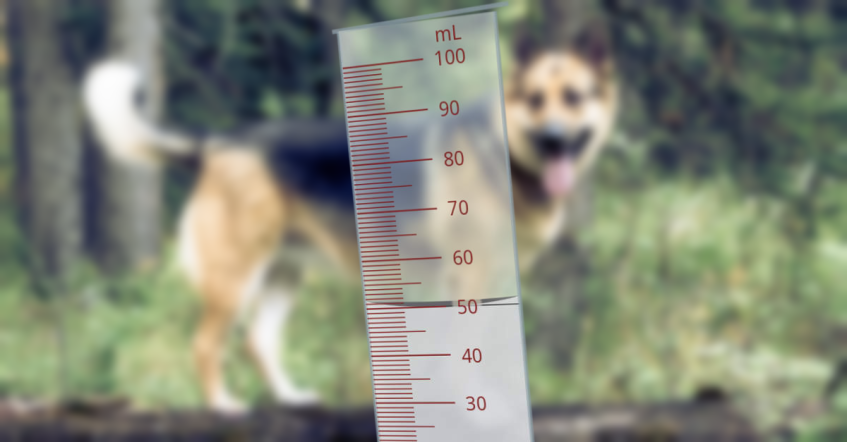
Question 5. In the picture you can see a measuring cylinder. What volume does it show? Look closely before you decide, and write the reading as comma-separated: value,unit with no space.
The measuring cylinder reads 50,mL
